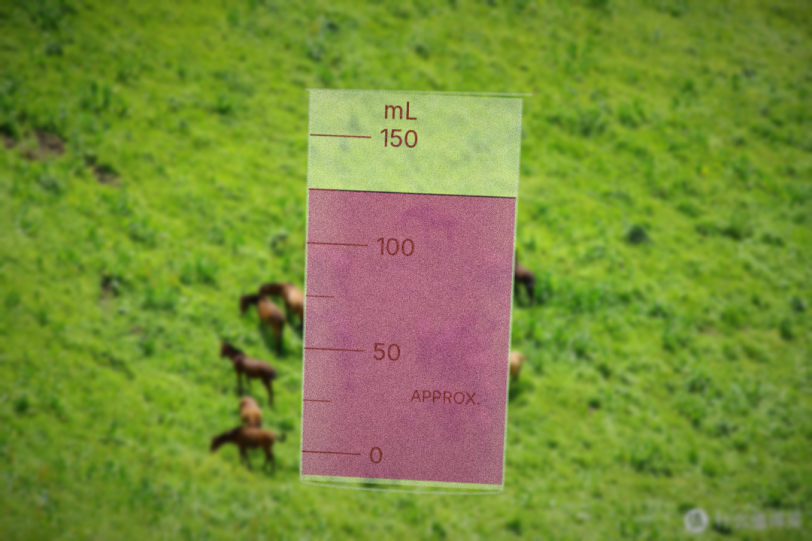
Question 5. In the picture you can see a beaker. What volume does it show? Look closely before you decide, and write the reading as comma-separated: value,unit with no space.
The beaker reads 125,mL
